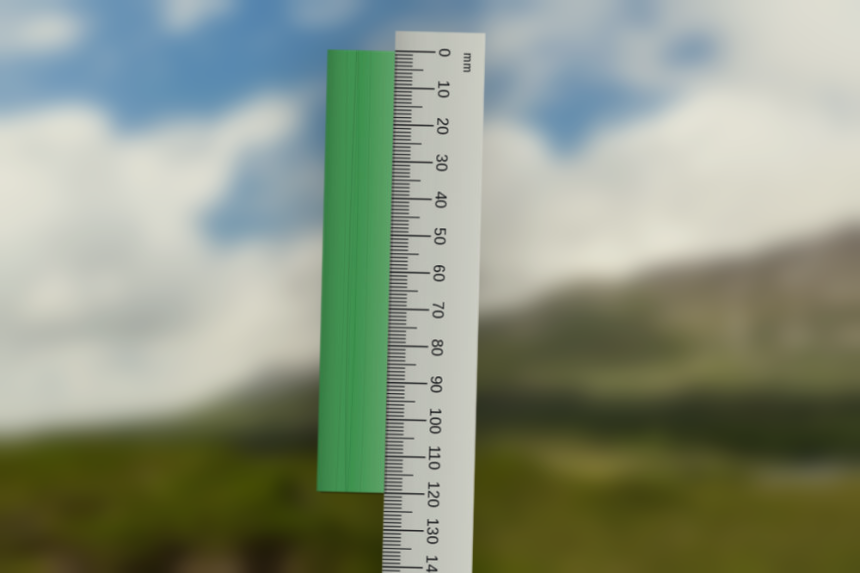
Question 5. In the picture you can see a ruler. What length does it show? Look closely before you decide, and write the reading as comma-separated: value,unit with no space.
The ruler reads 120,mm
